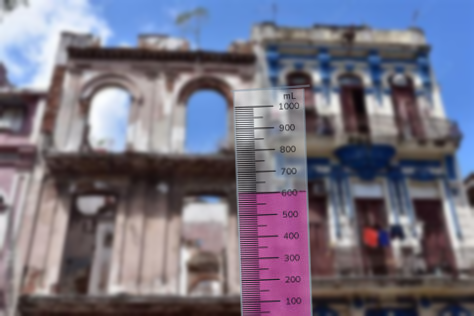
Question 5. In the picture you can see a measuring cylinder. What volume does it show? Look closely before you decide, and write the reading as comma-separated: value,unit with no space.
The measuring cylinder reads 600,mL
